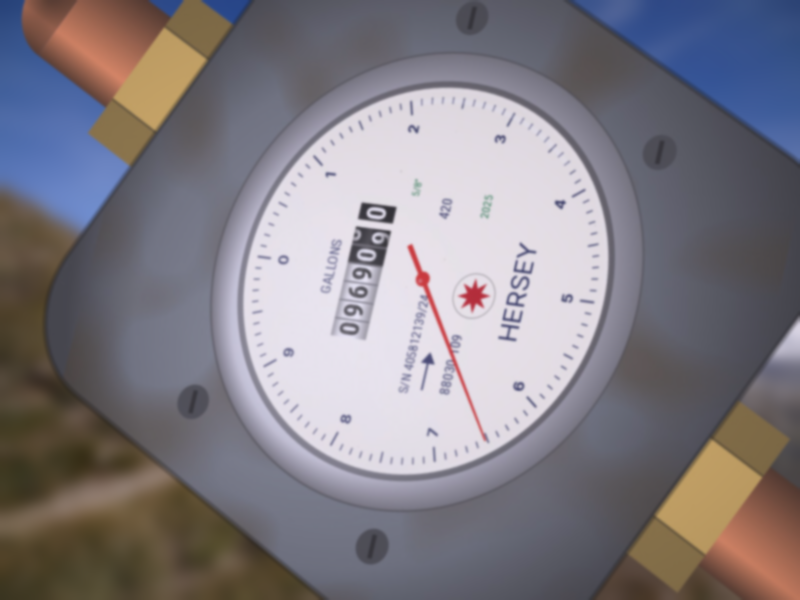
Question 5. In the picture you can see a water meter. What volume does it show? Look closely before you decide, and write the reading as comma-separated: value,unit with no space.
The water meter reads 969086.5,gal
